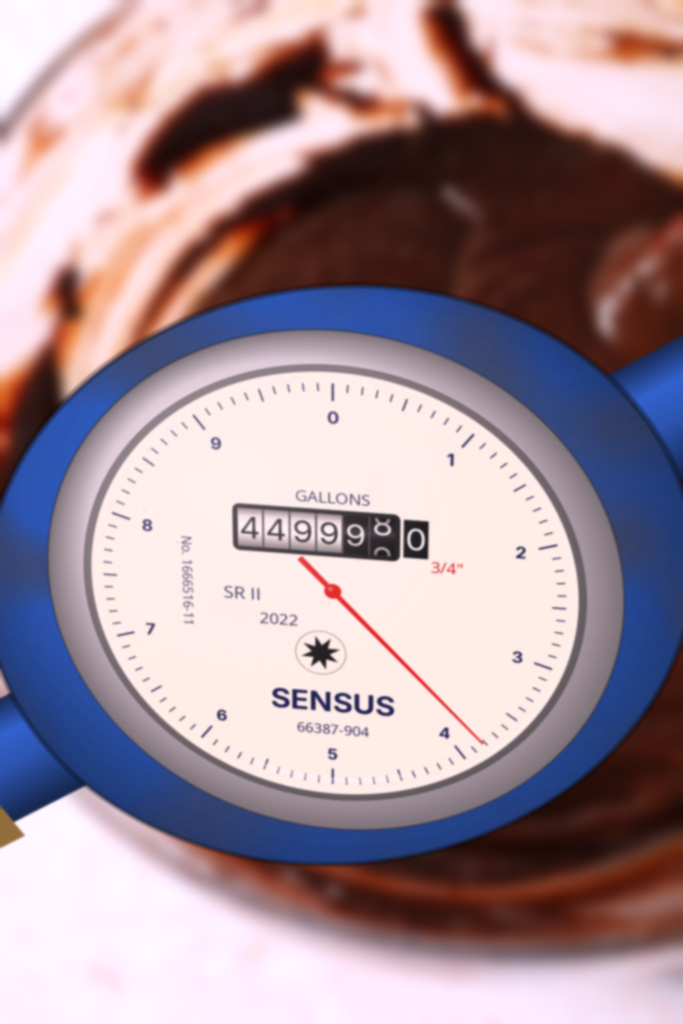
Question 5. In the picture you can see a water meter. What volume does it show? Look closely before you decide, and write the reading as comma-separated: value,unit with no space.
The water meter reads 4499983.8,gal
